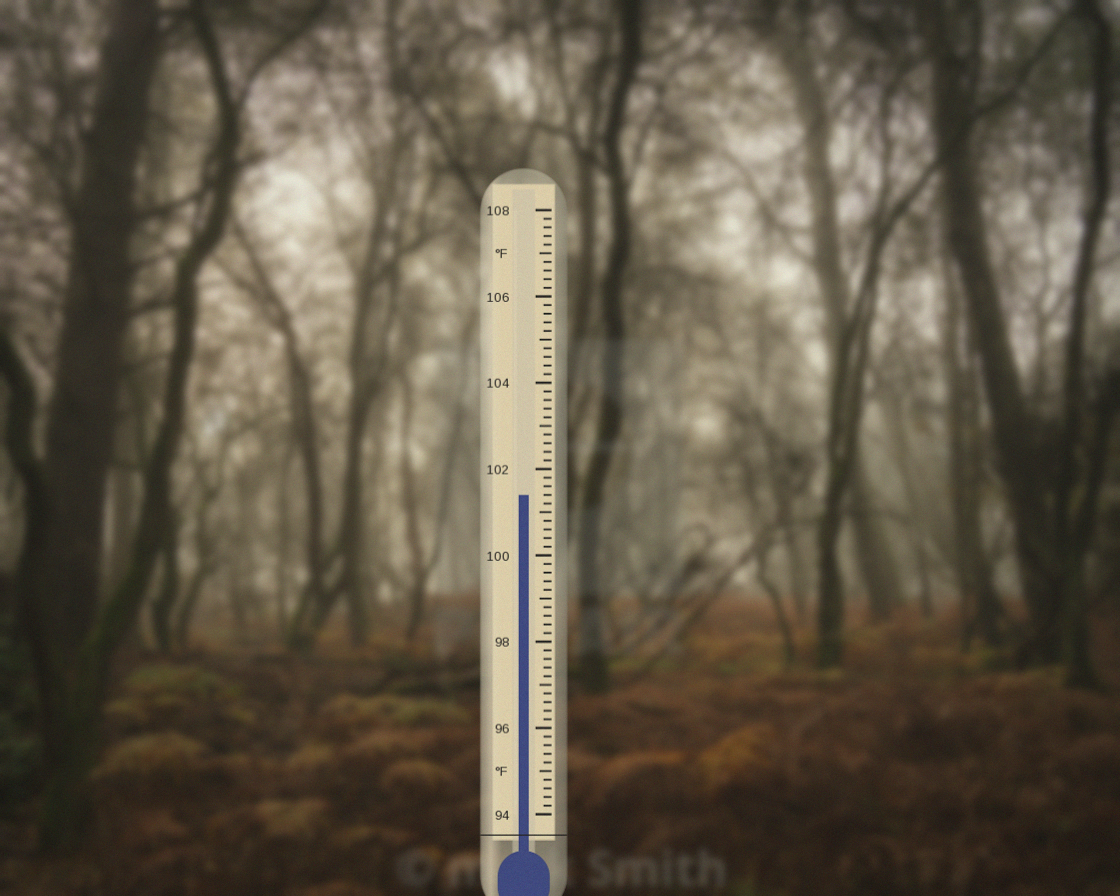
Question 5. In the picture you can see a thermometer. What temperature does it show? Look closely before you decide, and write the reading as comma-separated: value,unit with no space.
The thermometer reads 101.4,°F
